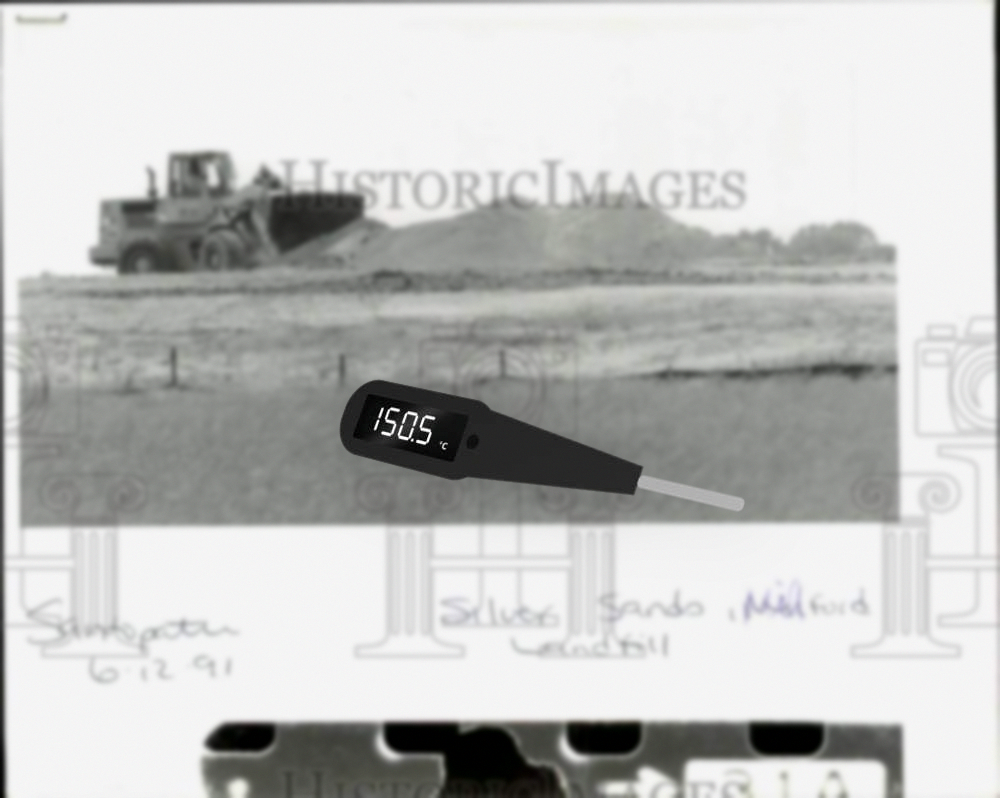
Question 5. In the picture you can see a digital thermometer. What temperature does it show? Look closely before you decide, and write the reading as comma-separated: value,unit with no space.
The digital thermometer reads 150.5,°C
